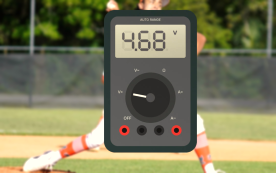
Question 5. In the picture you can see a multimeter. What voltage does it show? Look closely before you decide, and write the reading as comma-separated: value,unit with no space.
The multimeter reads 4.68,V
